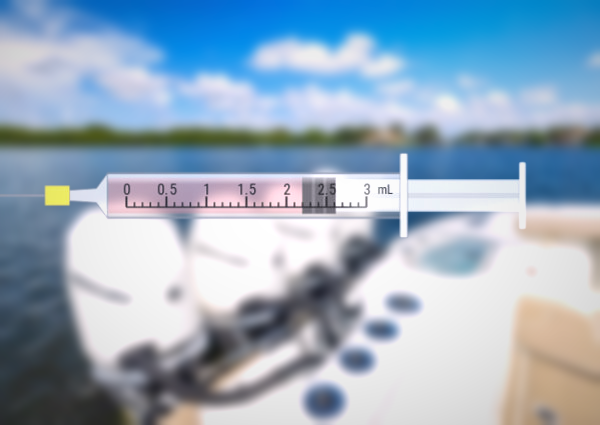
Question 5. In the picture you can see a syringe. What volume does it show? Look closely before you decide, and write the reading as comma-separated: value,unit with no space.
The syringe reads 2.2,mL
